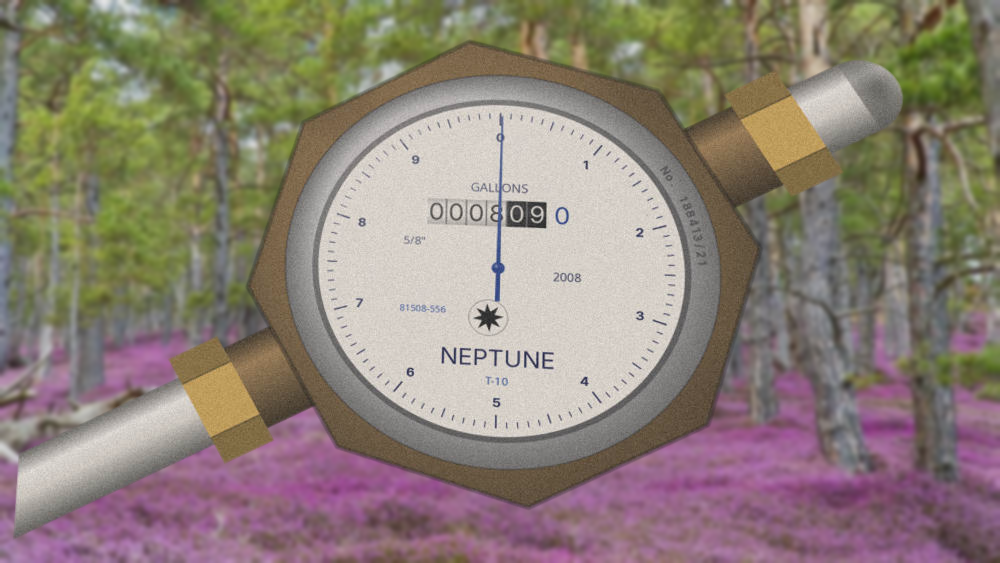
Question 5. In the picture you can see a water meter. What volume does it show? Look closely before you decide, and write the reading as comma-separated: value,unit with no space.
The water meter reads 8090.0,gal
